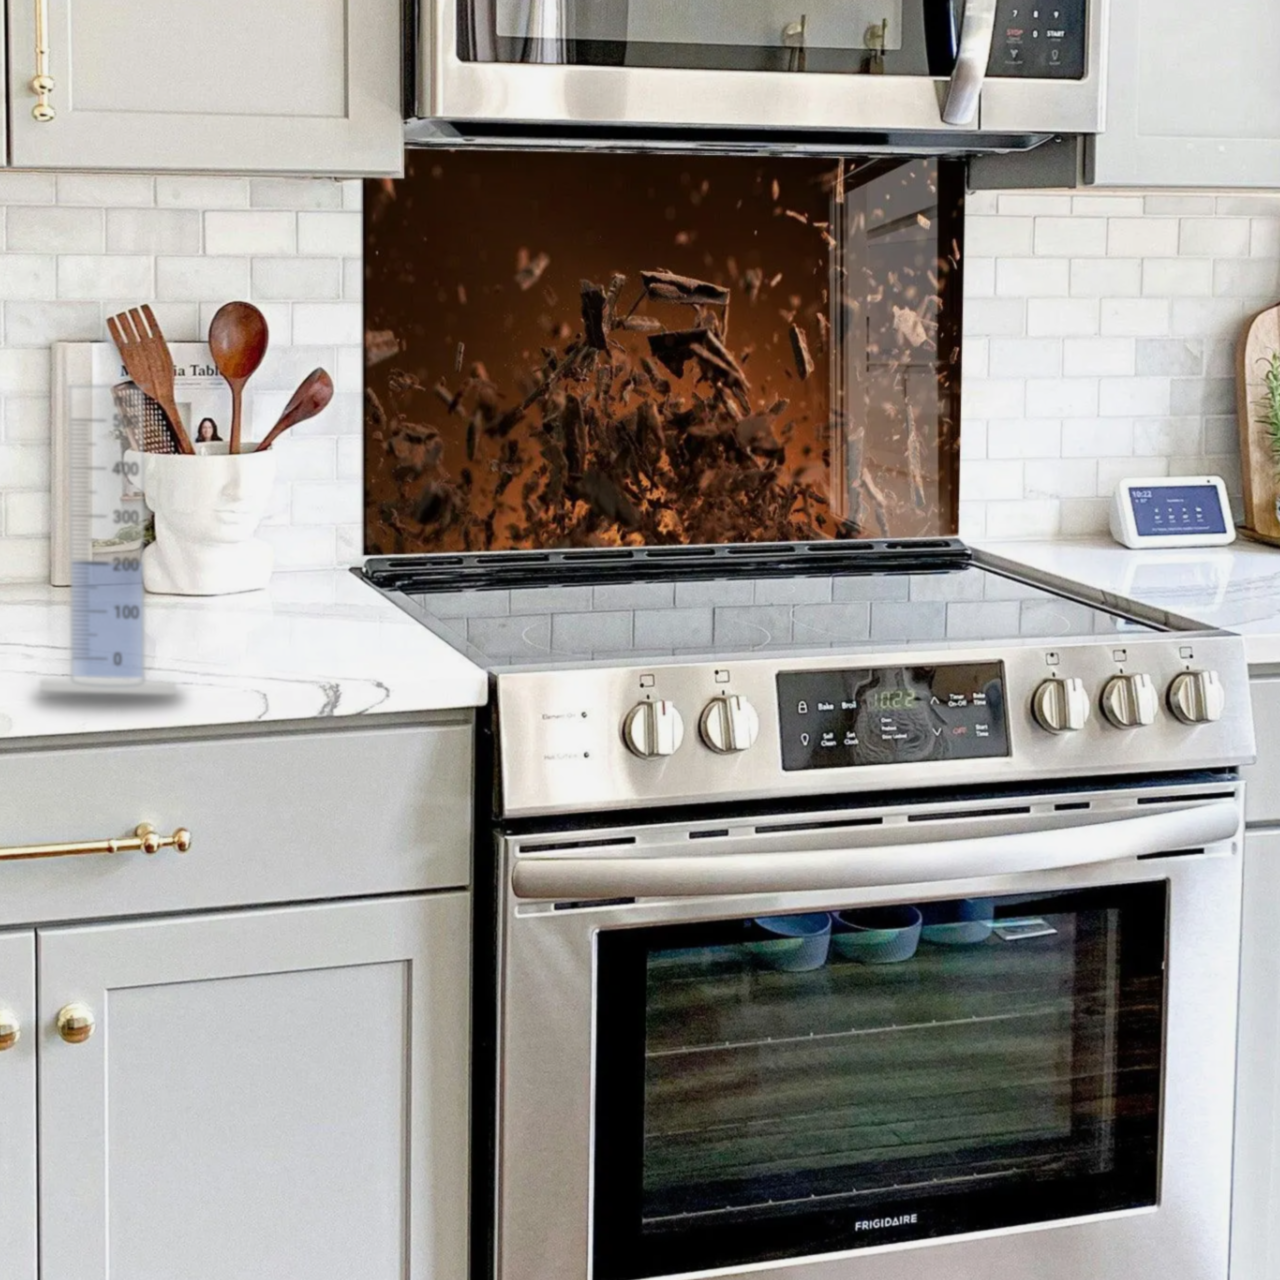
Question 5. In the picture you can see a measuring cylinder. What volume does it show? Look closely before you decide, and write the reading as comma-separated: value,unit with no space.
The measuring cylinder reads 200,mL
